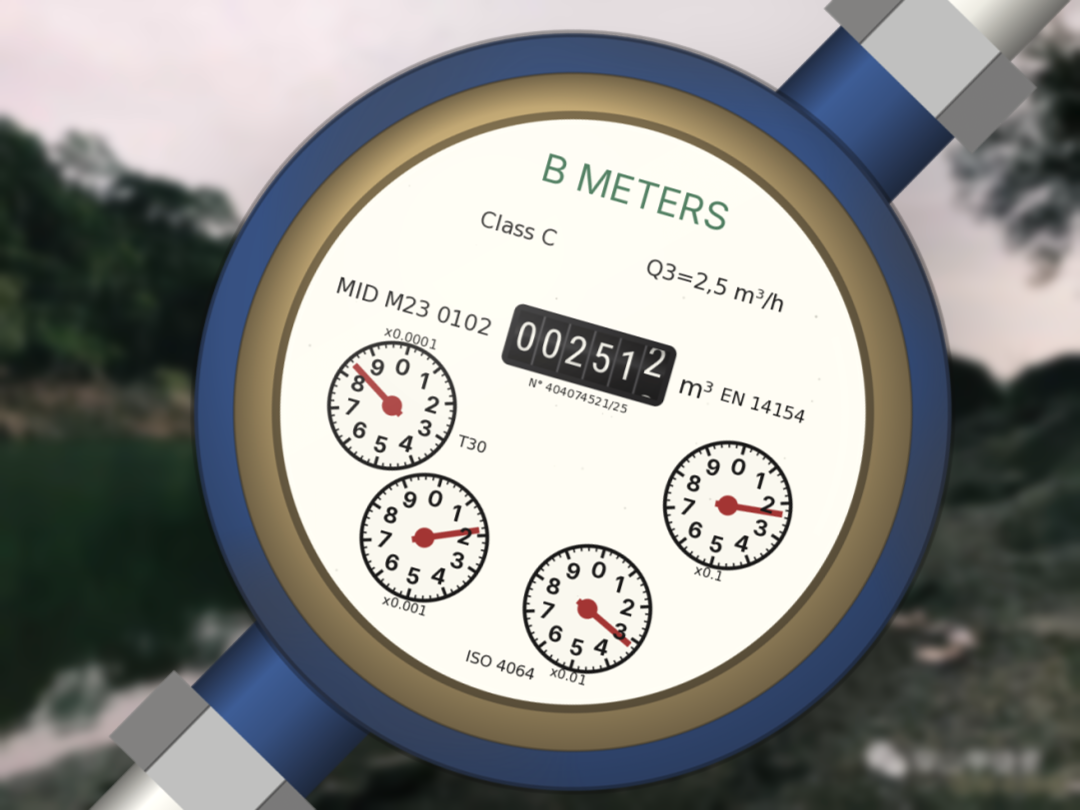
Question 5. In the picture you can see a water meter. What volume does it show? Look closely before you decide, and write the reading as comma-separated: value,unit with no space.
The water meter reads 2512.2318,m³
